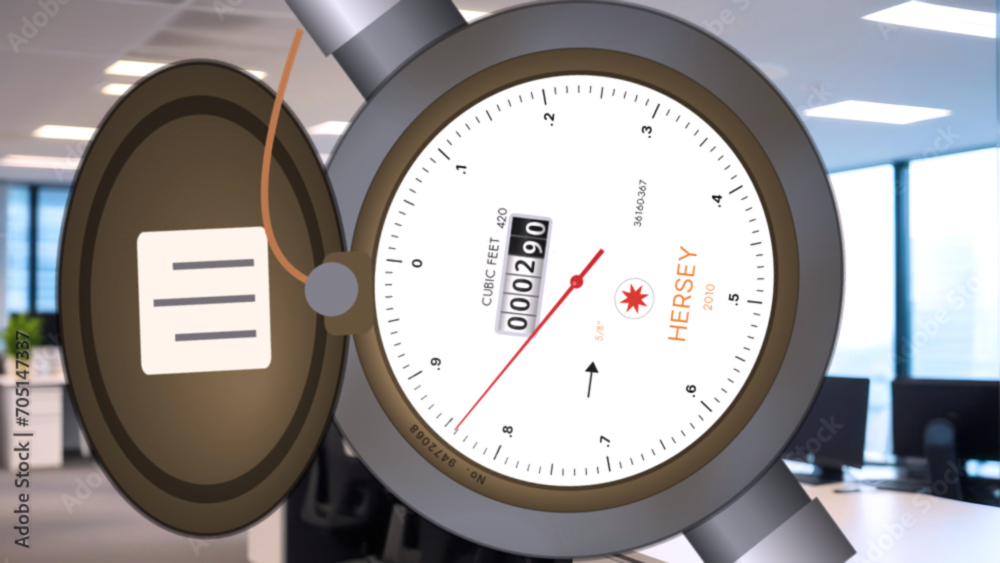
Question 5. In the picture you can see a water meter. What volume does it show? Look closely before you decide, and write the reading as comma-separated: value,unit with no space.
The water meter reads 289.84,ft³
